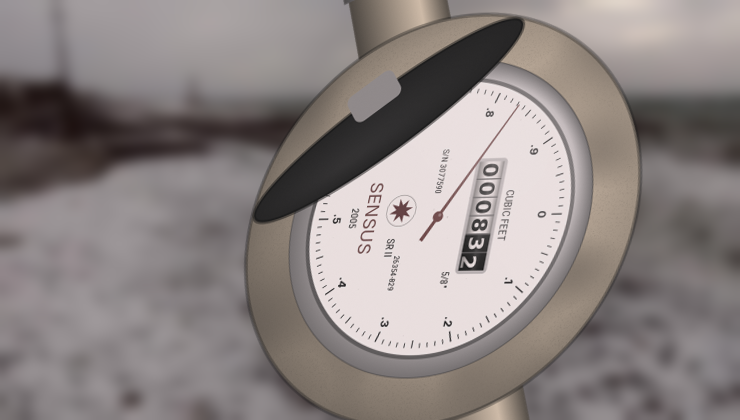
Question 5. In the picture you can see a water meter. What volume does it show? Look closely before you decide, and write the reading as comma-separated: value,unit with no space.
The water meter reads 831.83,ft³
